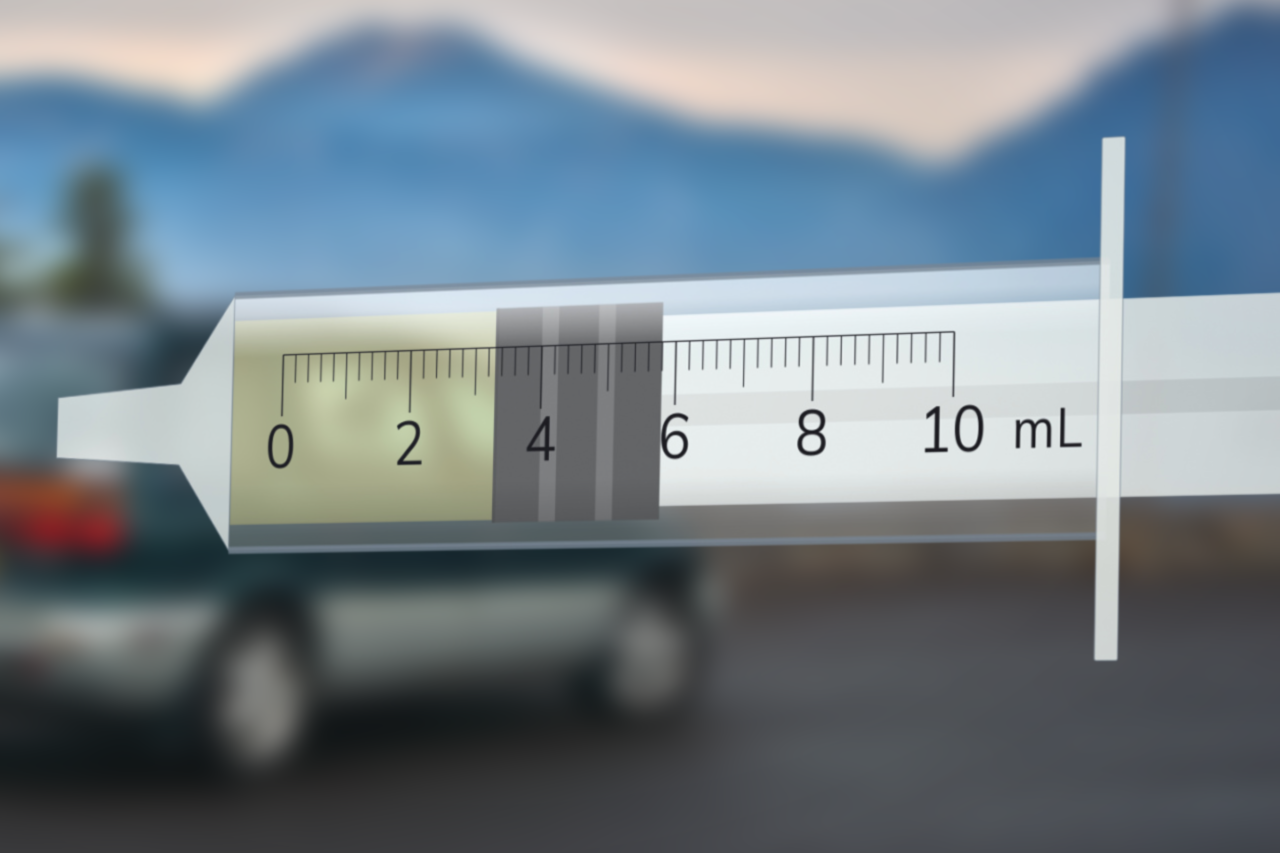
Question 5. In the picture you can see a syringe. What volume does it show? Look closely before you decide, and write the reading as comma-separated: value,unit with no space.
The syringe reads 3.3,mL
